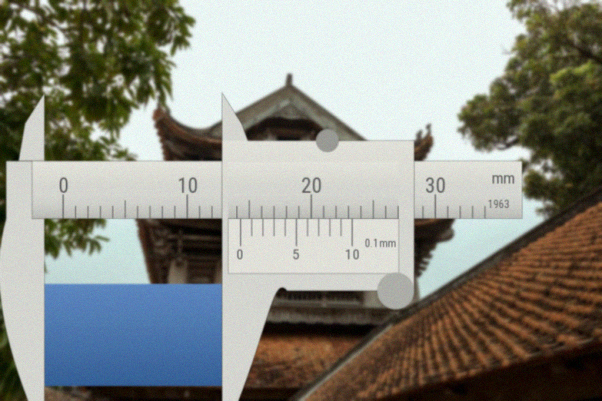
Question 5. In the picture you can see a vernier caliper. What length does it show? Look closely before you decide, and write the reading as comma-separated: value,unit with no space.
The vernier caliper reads 14.3,mm
